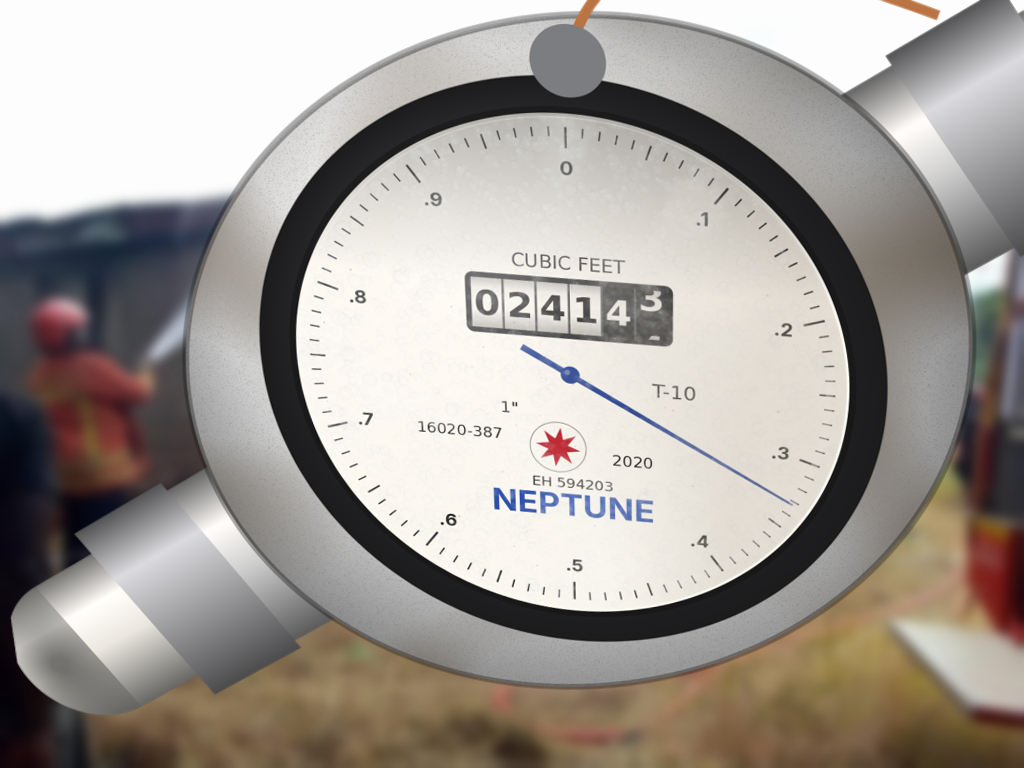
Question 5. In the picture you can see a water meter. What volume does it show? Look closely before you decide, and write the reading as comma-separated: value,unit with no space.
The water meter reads 24143.33,ft³
